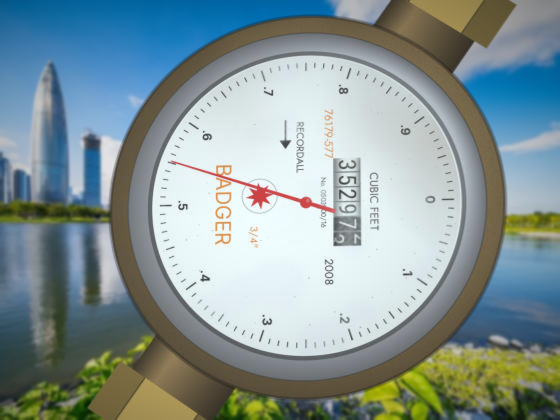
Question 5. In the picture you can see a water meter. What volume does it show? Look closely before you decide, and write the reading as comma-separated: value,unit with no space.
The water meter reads 352972.55,ft³
